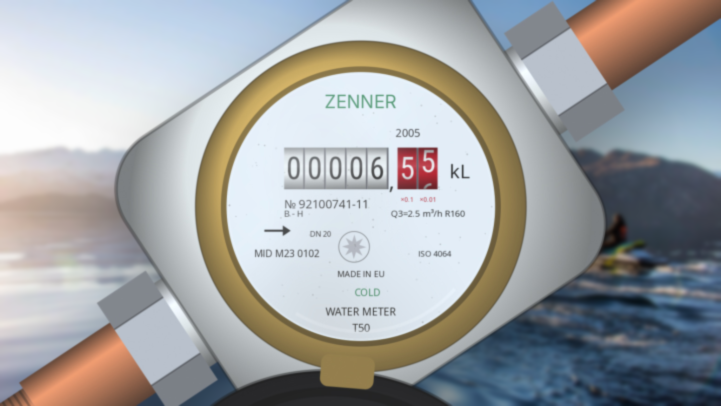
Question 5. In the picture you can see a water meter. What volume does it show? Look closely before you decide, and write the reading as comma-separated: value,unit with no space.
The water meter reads 6.55,kL
